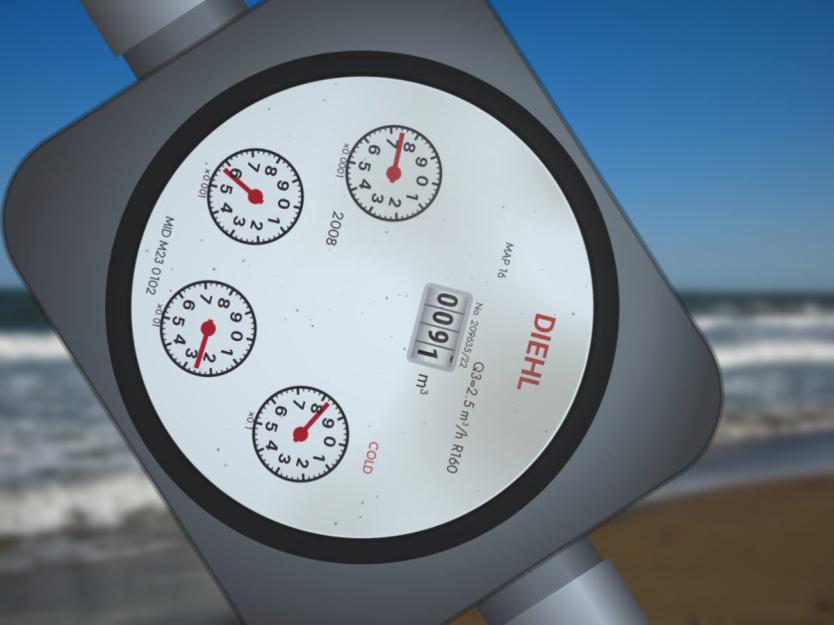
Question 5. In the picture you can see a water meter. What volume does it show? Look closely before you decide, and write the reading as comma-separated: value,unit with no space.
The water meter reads 90.8257,m³
